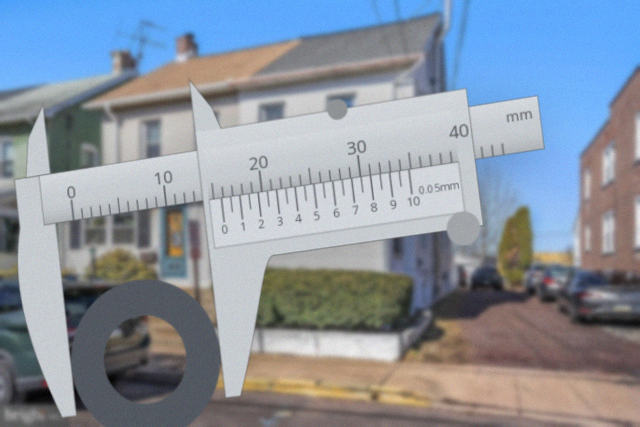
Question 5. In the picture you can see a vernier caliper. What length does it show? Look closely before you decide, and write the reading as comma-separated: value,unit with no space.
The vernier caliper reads 15.8,mm
